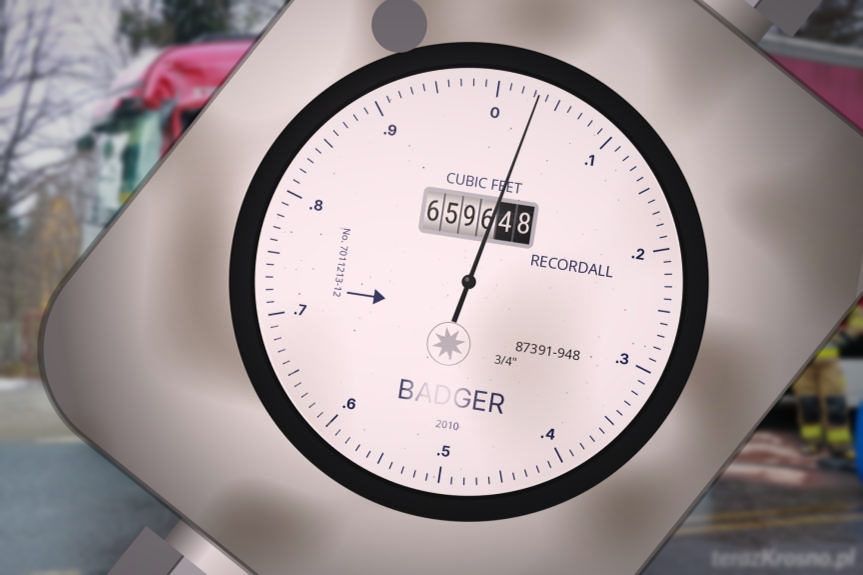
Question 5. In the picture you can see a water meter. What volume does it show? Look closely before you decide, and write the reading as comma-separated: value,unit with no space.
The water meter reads 659648.03,ft³
